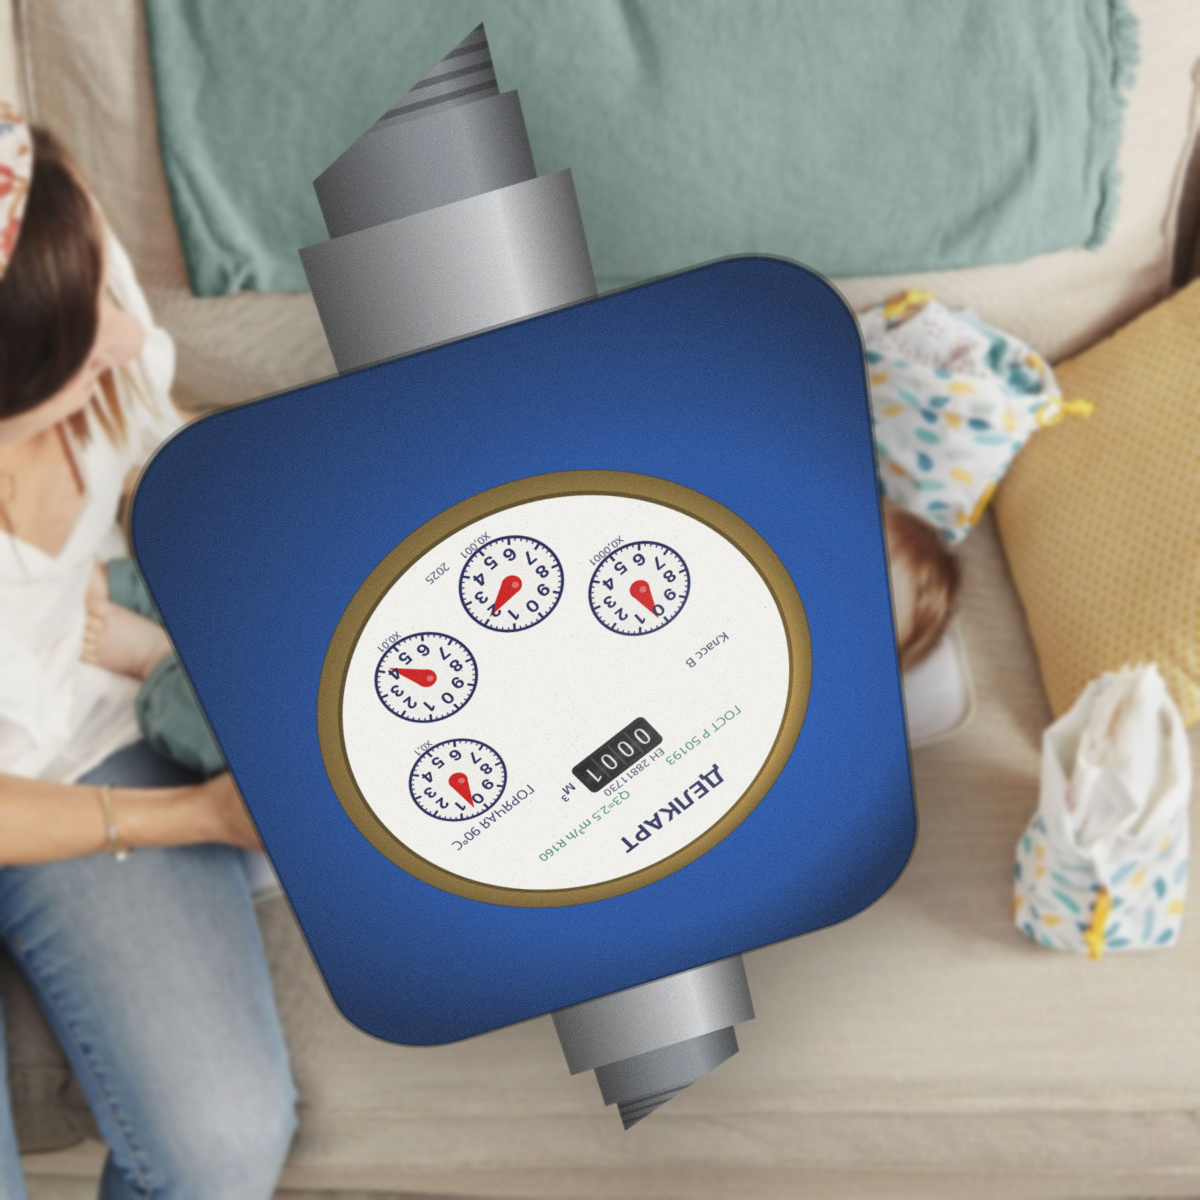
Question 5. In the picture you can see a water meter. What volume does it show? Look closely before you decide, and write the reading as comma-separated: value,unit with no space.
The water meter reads 1.0420,m³
